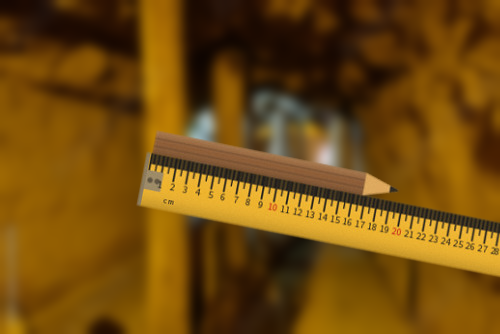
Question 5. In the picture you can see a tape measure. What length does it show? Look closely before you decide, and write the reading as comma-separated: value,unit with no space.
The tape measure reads 19.5,cm
